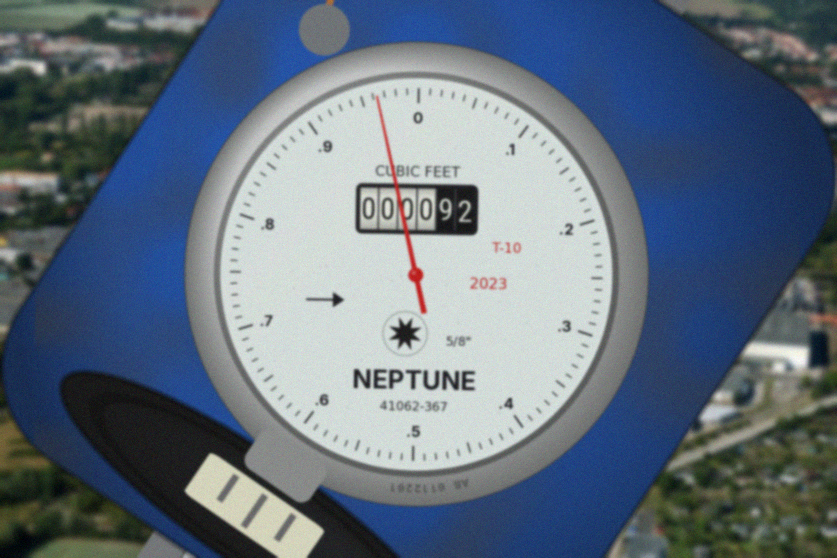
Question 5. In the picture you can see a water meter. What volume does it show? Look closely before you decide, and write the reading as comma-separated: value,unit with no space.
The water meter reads 91.96,ft³
